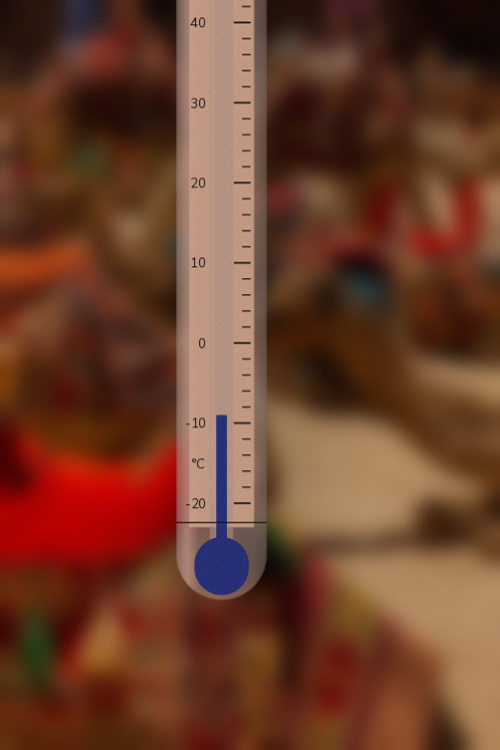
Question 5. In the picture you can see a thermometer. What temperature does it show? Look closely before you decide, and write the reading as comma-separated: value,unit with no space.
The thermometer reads -9,°C
